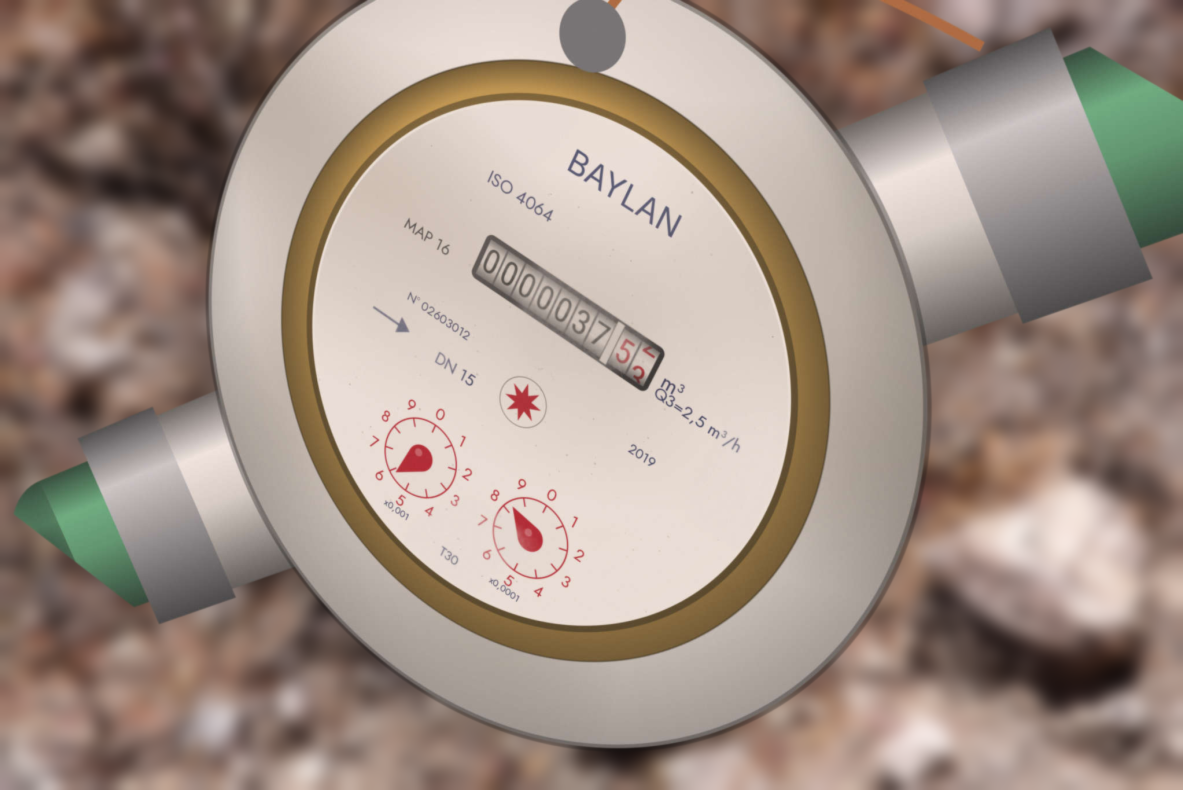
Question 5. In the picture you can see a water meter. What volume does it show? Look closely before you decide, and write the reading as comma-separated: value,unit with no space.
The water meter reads 37.5258,m³
